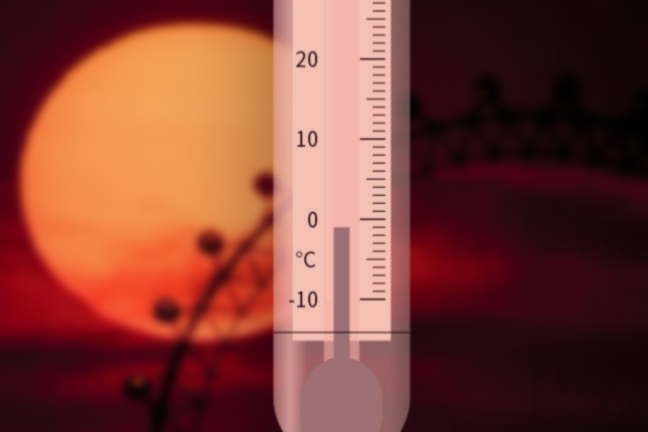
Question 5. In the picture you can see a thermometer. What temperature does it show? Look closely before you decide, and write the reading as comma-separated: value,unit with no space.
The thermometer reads -1,°C
